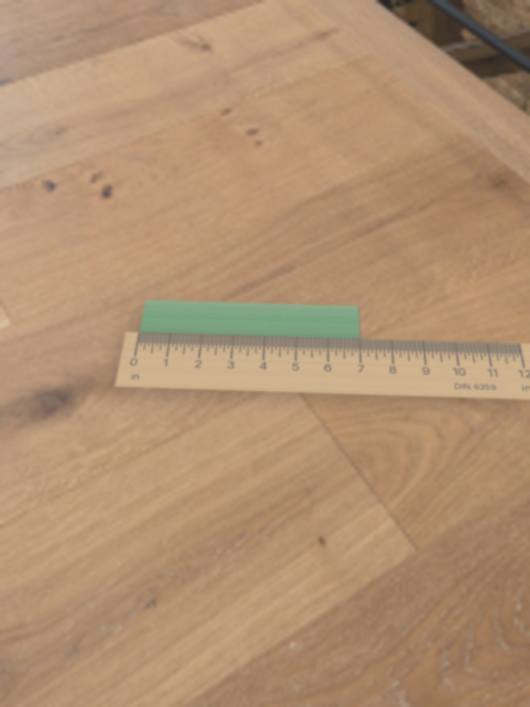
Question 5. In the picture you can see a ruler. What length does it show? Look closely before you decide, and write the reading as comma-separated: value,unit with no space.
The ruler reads 7,in
